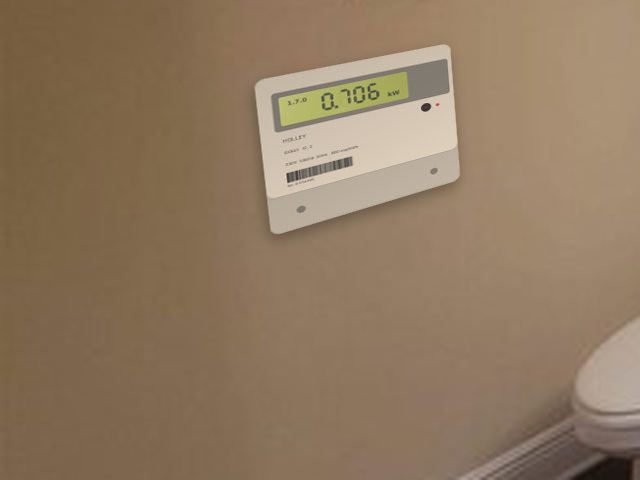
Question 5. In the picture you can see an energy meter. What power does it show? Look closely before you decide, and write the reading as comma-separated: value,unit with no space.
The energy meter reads 0.706,kW
